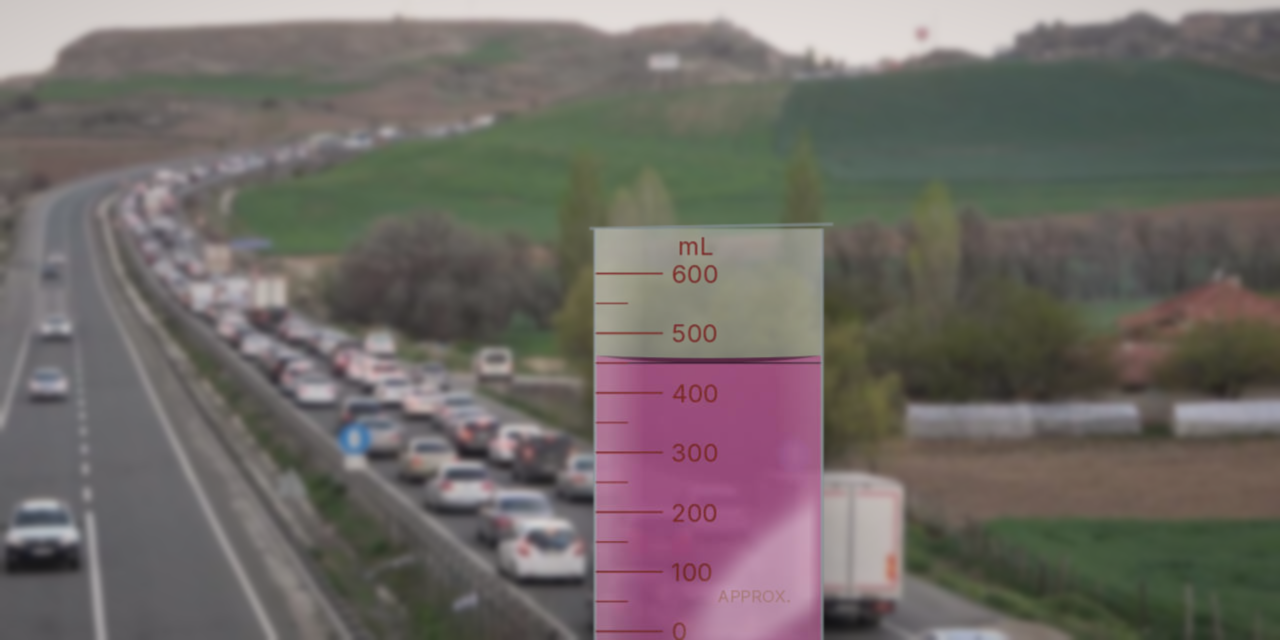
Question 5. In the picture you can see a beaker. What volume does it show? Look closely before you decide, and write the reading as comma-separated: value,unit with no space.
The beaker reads 450,mL
